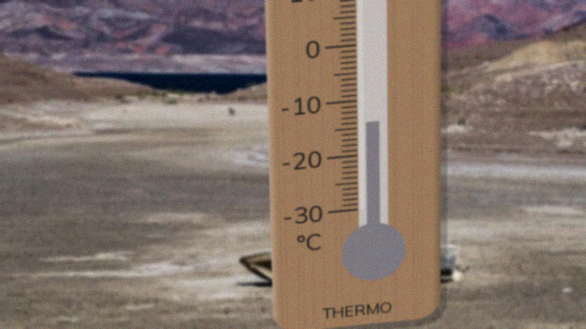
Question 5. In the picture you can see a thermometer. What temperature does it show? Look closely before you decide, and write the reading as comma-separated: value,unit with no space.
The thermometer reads -14,°C
